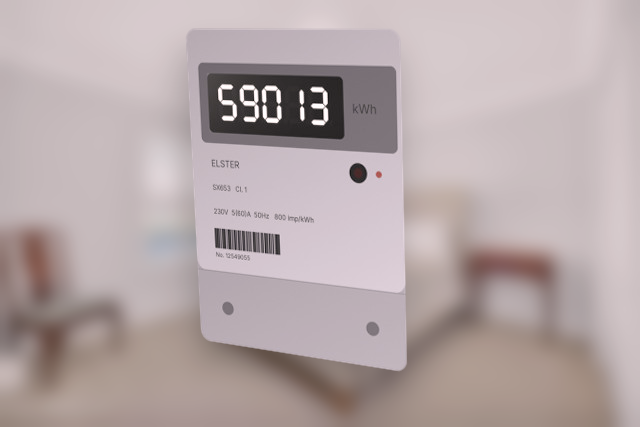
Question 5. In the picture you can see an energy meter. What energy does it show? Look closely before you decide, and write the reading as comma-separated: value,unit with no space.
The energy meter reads 59013,kWh
